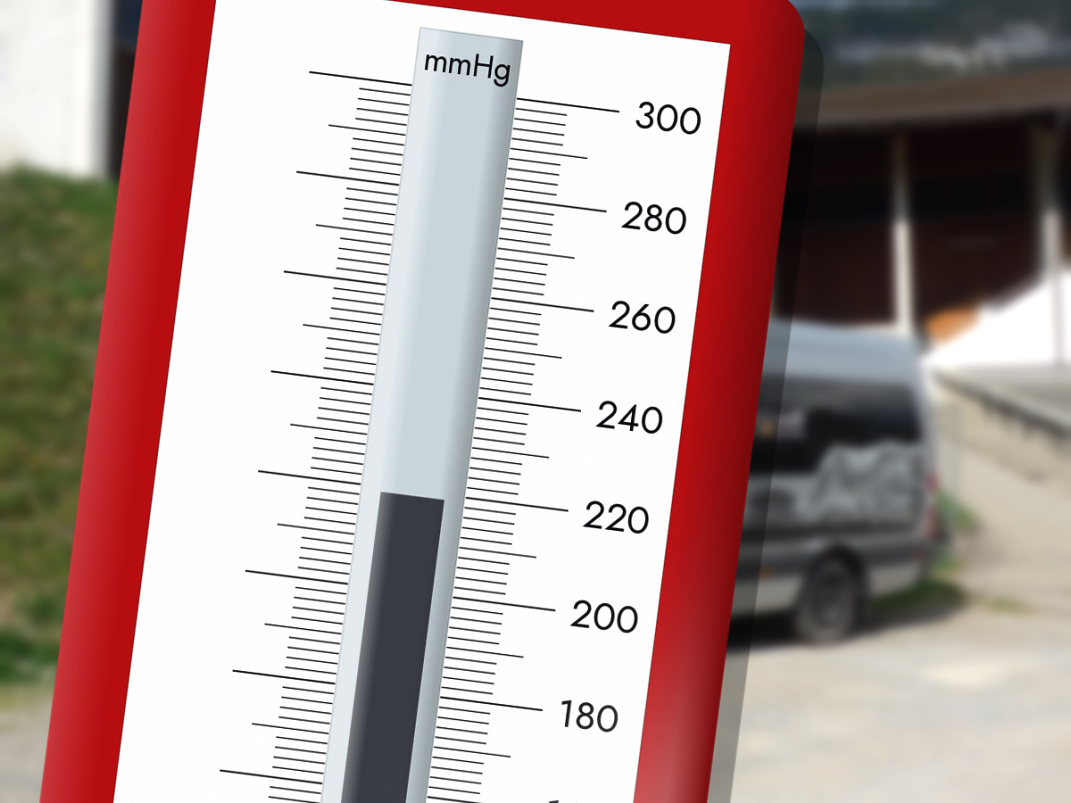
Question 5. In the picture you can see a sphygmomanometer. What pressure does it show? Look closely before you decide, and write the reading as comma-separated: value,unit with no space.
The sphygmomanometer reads 219,mmHg
